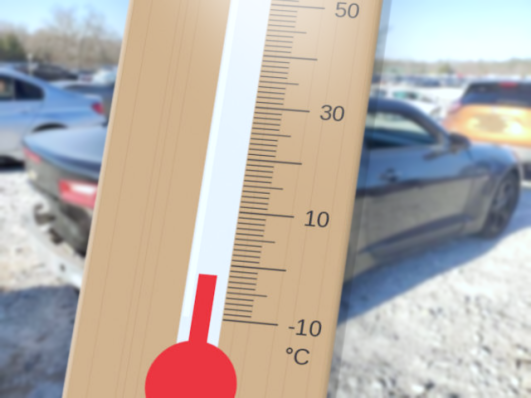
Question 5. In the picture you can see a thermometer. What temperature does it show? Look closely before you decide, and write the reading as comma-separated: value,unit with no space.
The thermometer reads -2,°C
